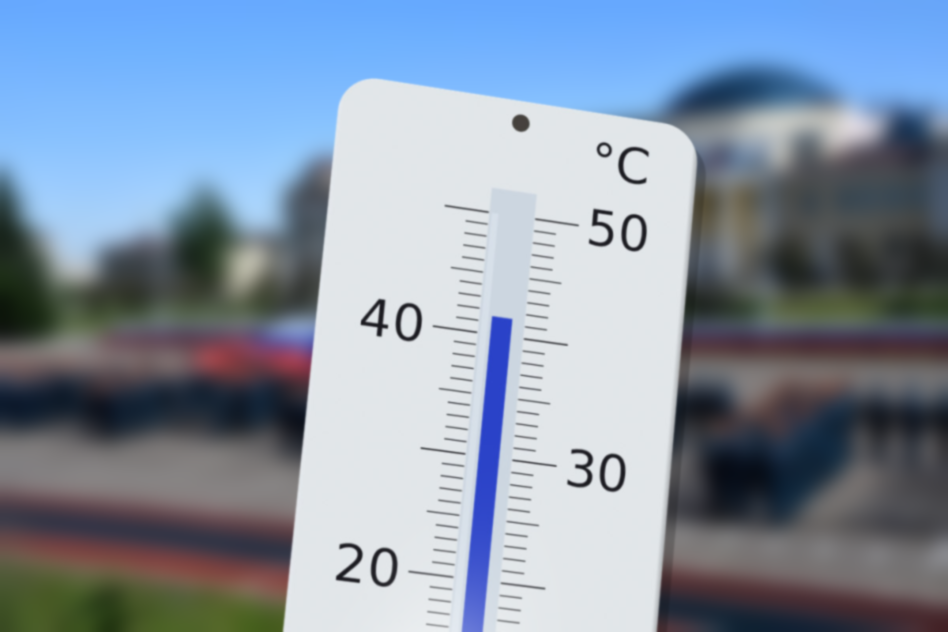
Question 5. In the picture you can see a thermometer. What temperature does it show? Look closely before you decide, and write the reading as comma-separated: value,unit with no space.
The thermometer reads 41.5,°C
